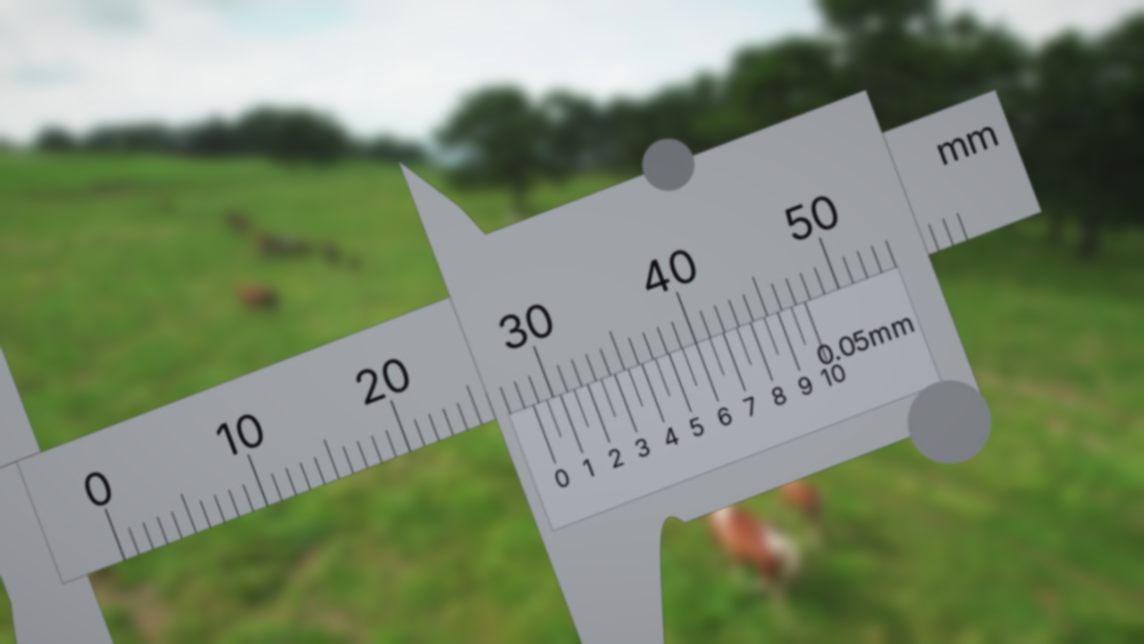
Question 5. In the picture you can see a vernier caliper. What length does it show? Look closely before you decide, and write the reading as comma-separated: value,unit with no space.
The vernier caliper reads 28.6,mm
